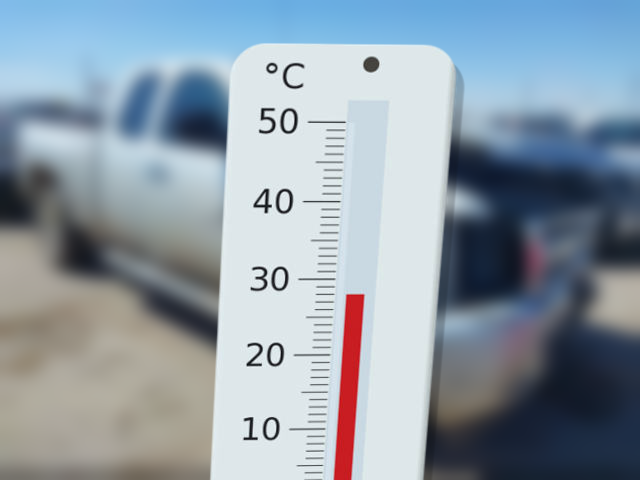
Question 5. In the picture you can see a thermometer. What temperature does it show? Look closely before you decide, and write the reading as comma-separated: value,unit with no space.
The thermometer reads 28,°C
